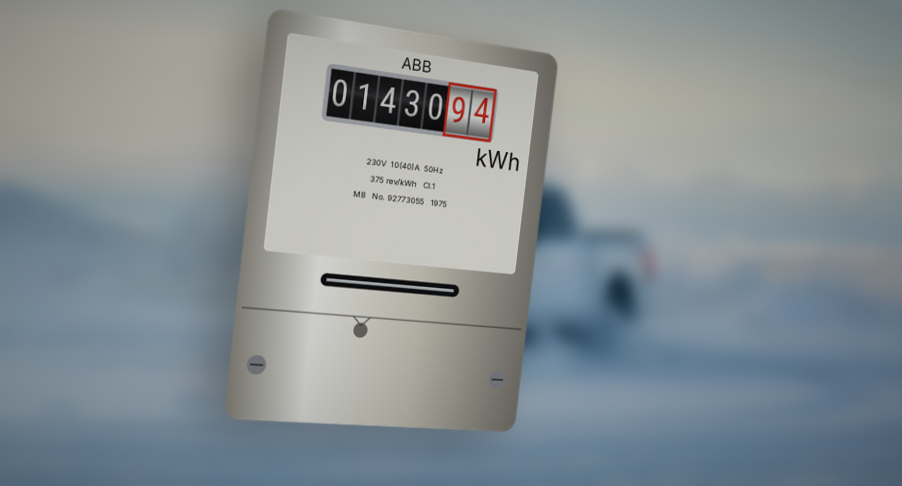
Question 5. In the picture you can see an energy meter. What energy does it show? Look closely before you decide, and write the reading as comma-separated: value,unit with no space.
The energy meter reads 1430.94,kWh
